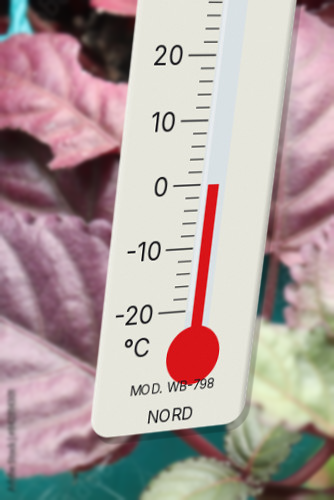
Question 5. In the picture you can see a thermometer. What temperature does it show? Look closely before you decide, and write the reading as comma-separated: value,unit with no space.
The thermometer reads 0,°C
